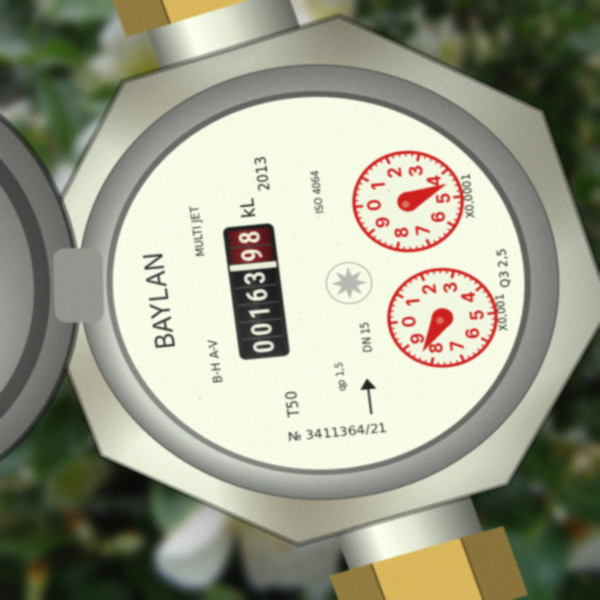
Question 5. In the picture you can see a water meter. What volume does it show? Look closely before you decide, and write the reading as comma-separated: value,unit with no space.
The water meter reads 163.9884,kL
